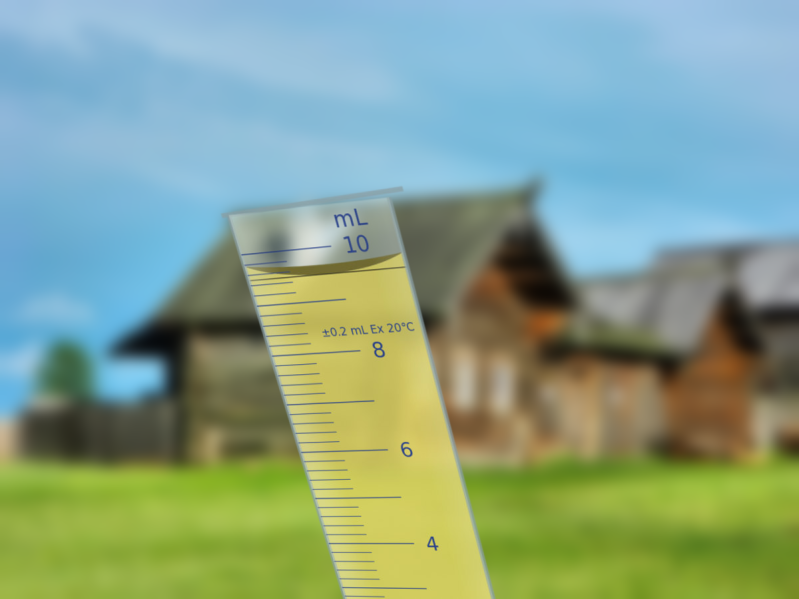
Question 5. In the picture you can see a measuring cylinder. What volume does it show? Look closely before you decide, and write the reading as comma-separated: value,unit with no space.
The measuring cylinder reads 9.5,mL
